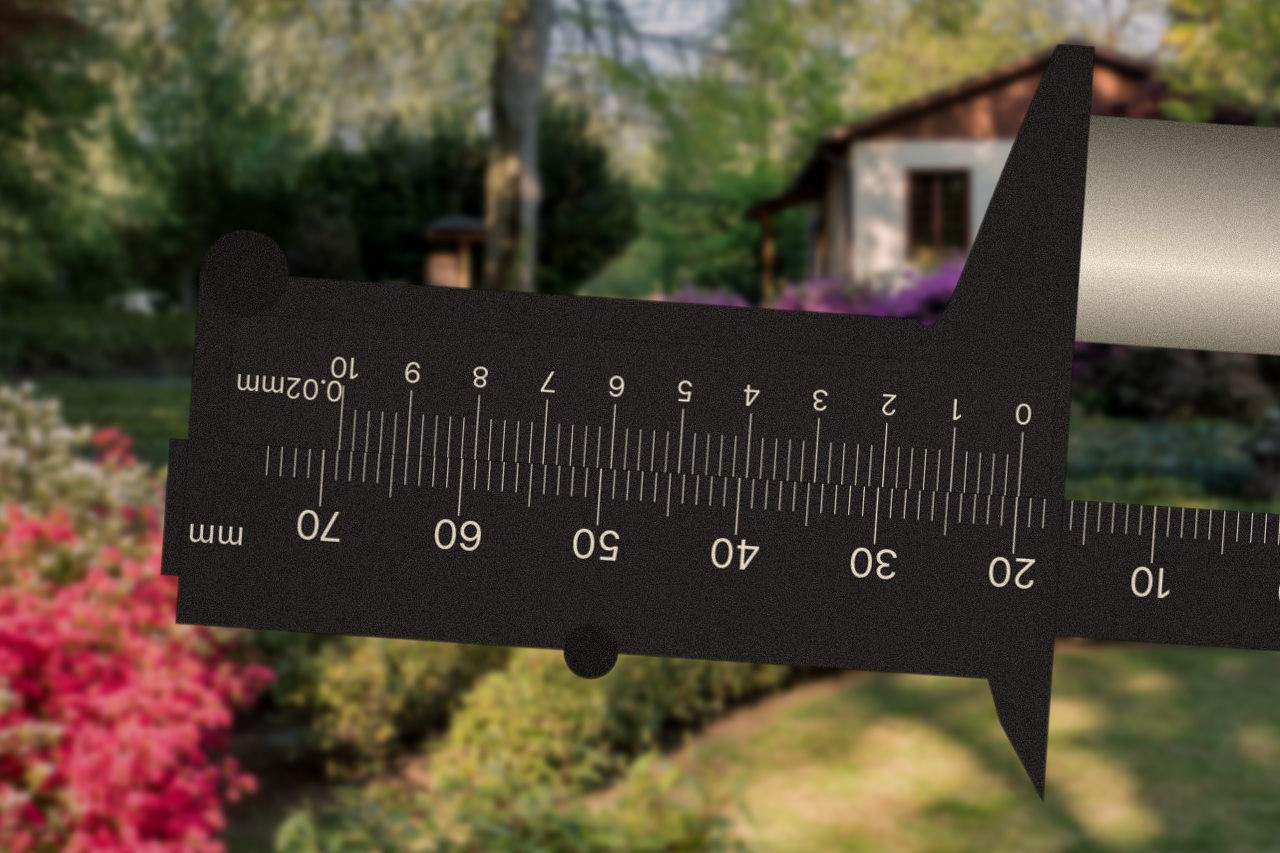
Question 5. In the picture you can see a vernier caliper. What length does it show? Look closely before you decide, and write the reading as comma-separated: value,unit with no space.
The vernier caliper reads 19.9,mm
